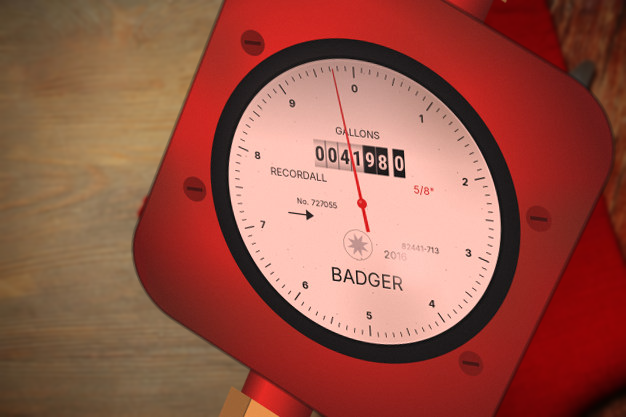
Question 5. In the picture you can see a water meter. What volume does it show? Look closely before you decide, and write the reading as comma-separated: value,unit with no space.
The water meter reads 41979.7,gal
